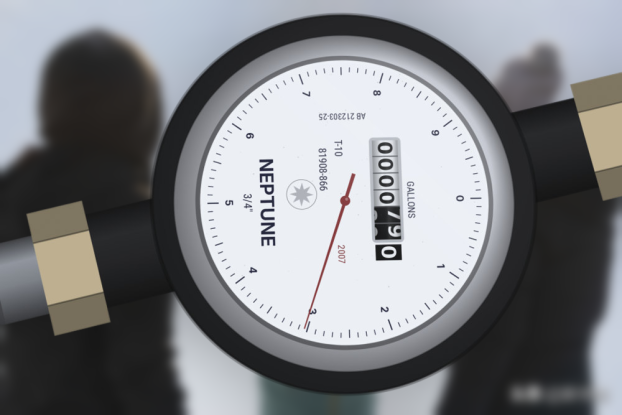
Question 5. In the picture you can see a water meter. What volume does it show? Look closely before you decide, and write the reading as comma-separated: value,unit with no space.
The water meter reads 793.0,gal
